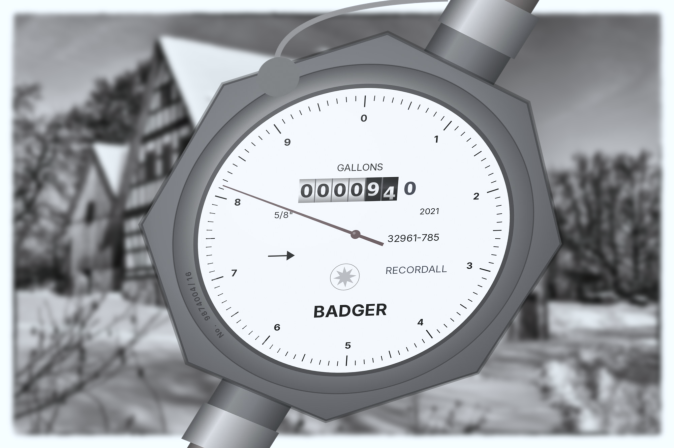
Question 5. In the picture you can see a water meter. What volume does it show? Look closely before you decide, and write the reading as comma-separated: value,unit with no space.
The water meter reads 938.1,gal
